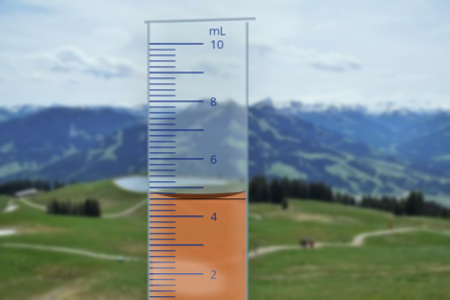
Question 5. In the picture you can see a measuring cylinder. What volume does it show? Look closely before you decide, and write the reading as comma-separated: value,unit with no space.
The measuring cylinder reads 4.6,mL
